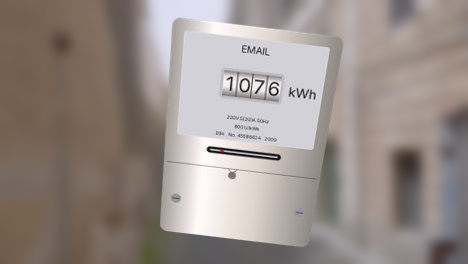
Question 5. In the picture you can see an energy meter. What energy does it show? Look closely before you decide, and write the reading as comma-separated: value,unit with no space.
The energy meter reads 1076,kWh
